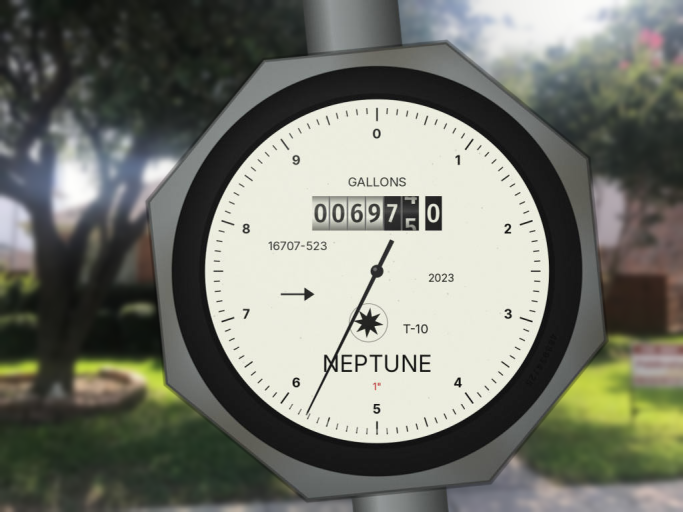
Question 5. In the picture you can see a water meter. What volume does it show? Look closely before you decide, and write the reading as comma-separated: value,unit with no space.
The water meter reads 69745.7,gal
